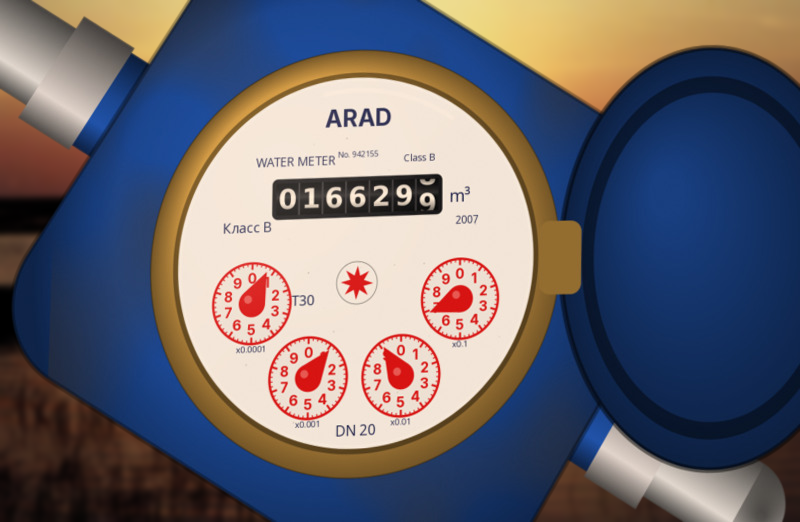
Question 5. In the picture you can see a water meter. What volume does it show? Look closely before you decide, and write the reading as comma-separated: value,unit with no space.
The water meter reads 166298.6910,m³
